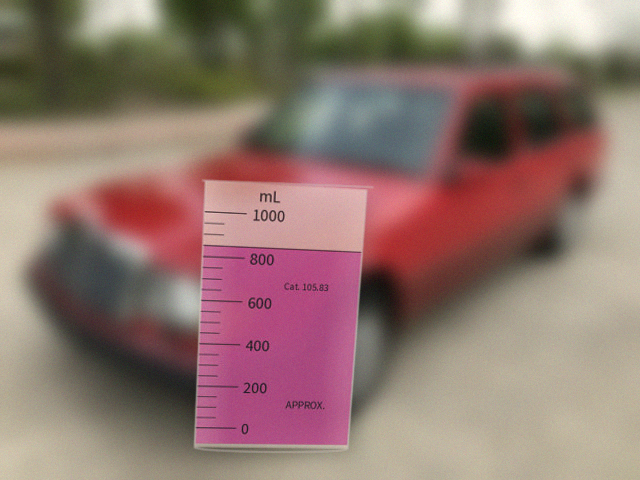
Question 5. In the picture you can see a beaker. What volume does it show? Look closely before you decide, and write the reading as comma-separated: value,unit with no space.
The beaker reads 850,mL
